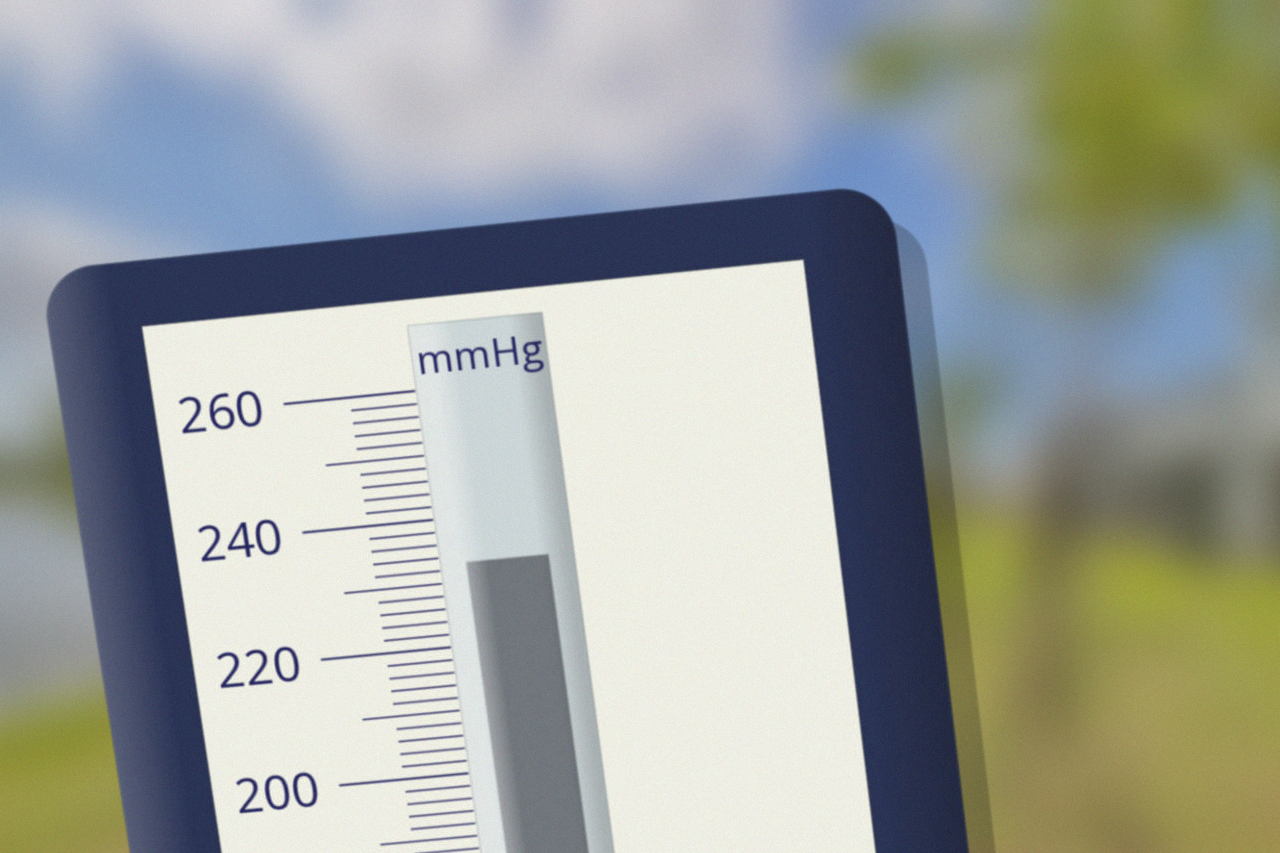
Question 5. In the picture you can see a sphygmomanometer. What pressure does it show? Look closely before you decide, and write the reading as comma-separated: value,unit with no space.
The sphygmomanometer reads 233,mmHg
